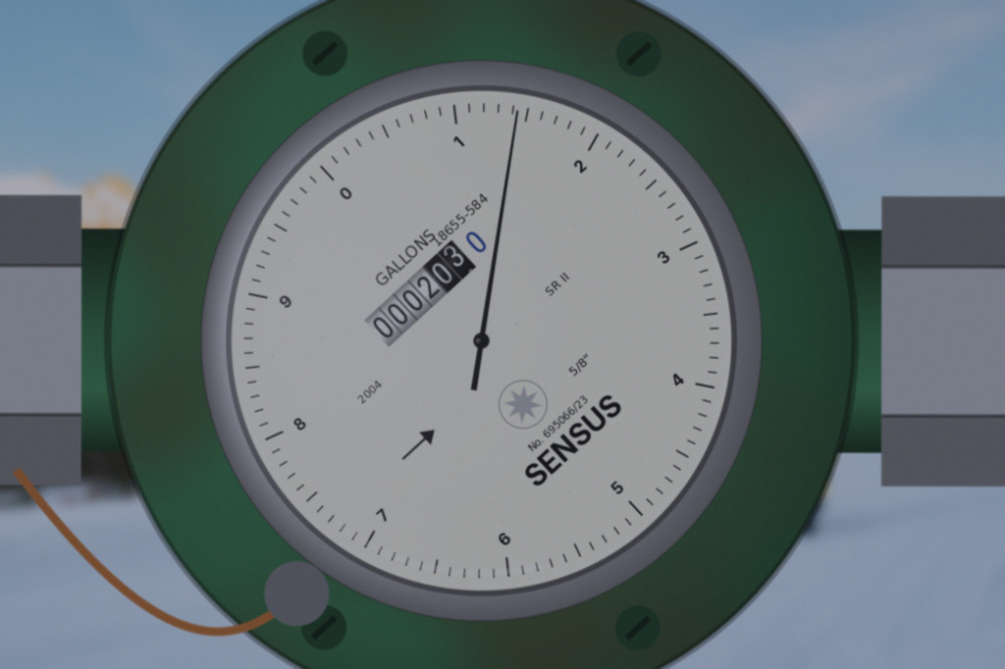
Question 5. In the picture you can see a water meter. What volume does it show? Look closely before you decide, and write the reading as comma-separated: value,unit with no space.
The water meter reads 2031.4,gal
